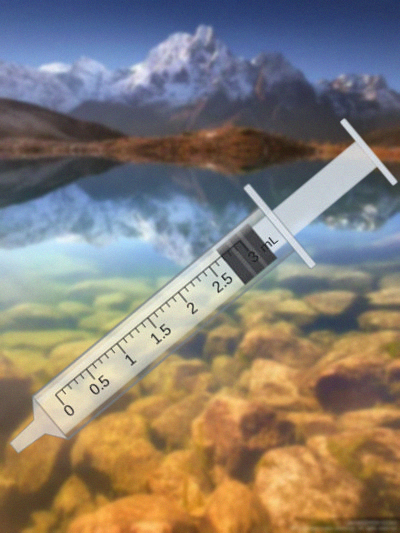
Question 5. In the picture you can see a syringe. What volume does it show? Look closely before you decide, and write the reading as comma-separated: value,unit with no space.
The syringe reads 2.7,mL
